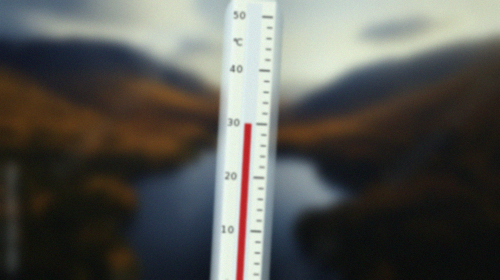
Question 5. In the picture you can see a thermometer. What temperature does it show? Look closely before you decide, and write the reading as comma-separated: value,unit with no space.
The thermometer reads 30,°C
